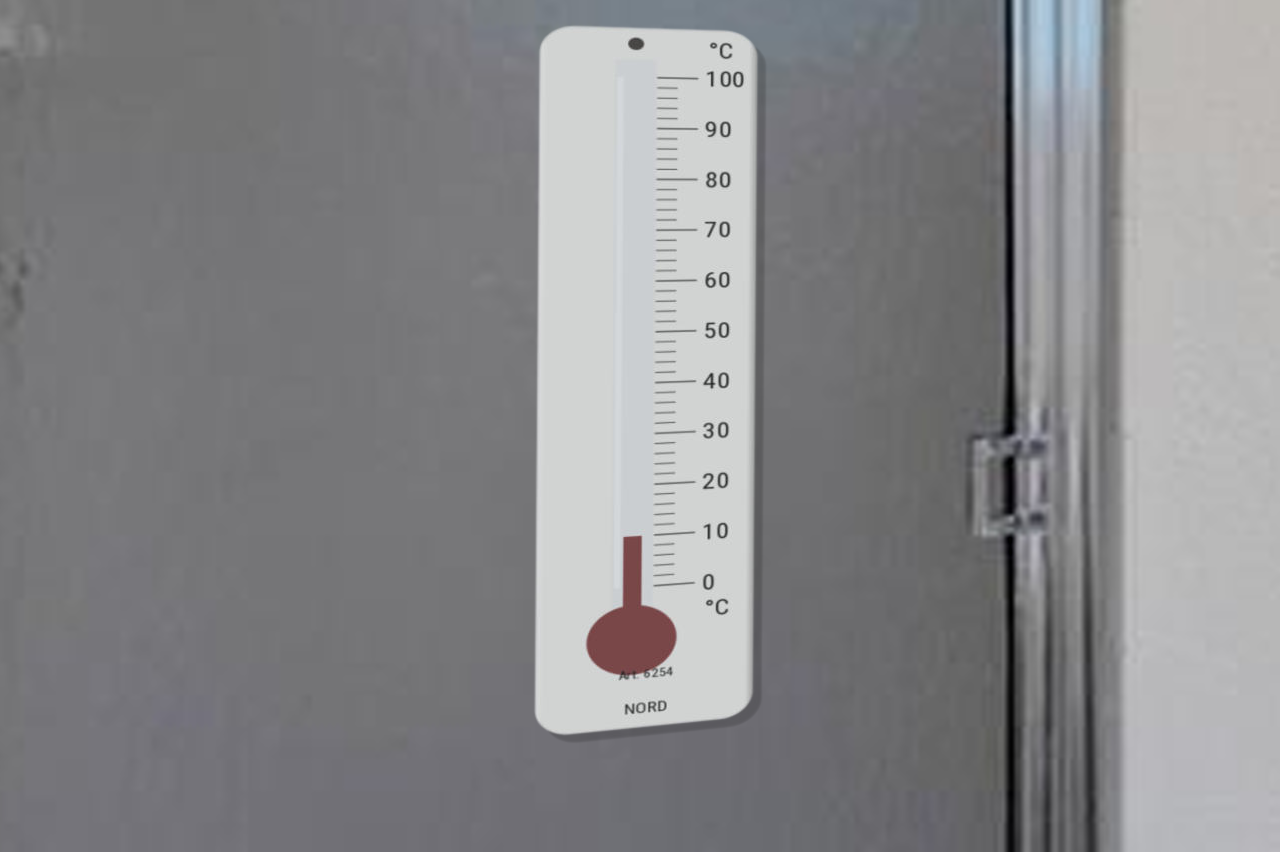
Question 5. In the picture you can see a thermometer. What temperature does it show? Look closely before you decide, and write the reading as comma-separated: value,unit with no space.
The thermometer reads 10,°C
